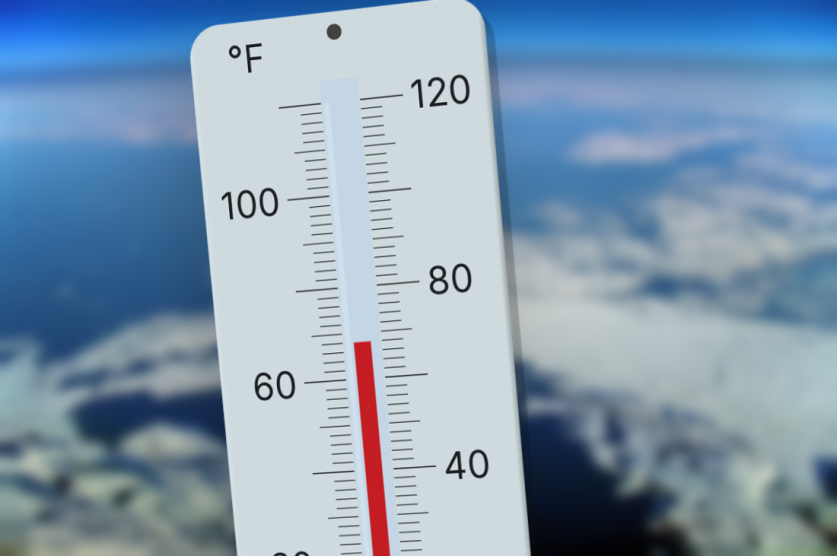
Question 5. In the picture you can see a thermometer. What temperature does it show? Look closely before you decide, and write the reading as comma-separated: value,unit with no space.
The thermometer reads 68,°F
